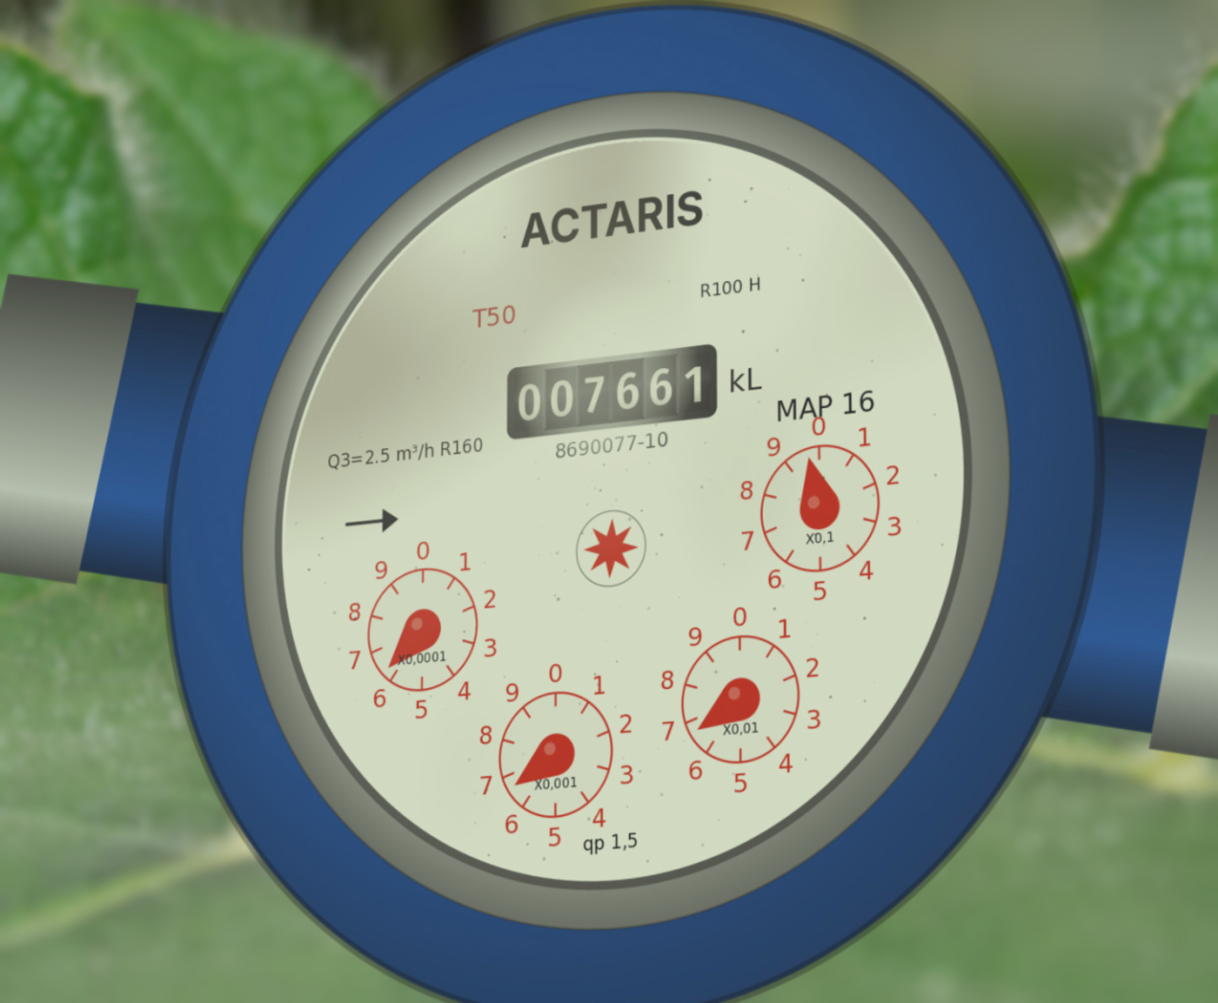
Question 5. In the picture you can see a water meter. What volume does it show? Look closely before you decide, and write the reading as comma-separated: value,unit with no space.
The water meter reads 7660.9666,kL
